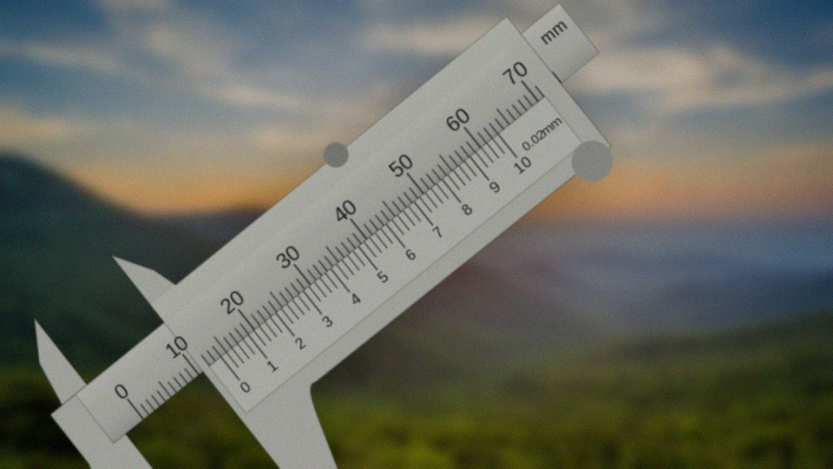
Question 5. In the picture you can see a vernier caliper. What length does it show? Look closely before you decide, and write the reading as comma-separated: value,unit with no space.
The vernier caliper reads 14.0,mm
